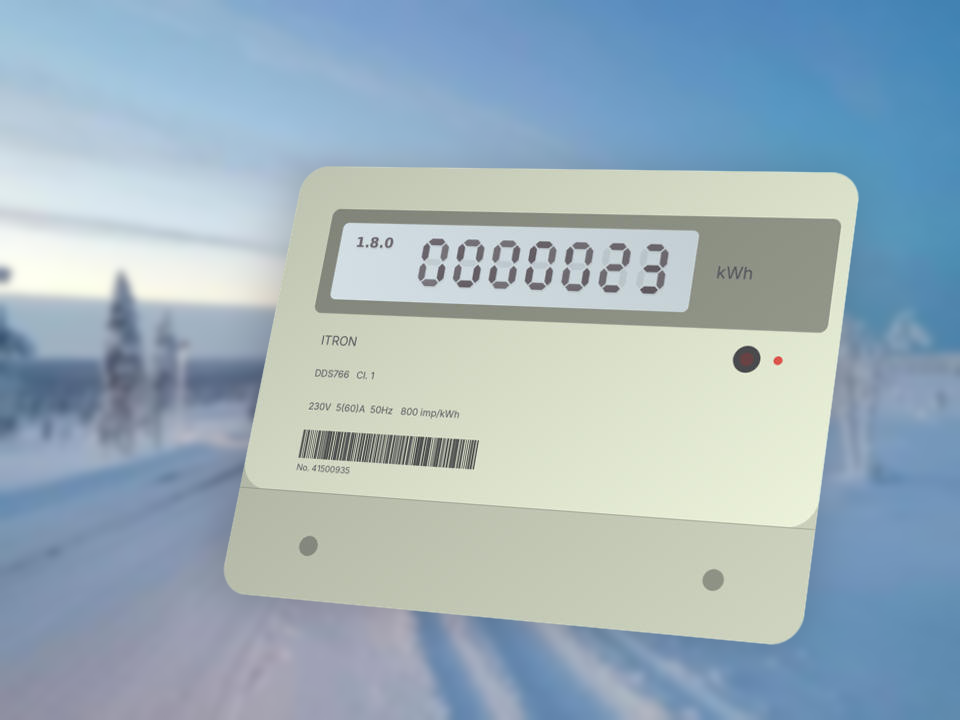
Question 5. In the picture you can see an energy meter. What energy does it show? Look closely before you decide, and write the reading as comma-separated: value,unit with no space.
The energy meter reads 23,kWh
